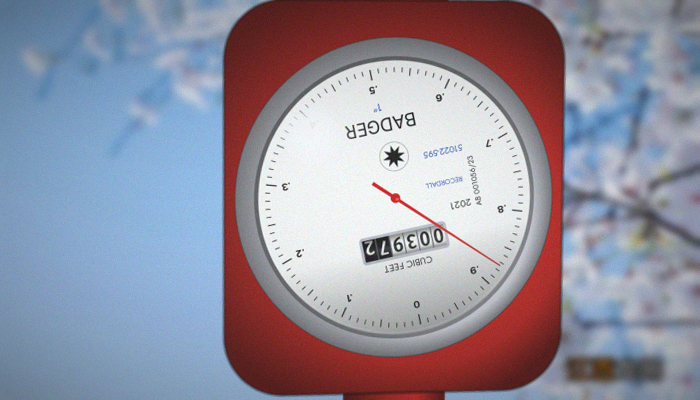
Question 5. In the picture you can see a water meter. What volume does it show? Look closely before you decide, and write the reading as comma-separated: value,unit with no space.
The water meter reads 3971.87,ft³
